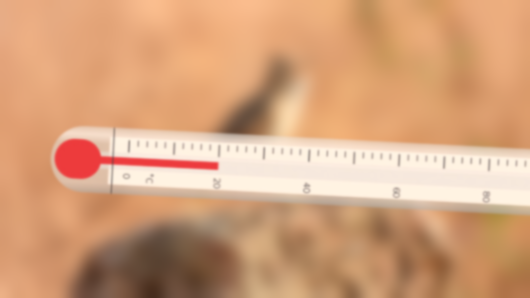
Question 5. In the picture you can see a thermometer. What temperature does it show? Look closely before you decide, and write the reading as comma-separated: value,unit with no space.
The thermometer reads 20,°C
